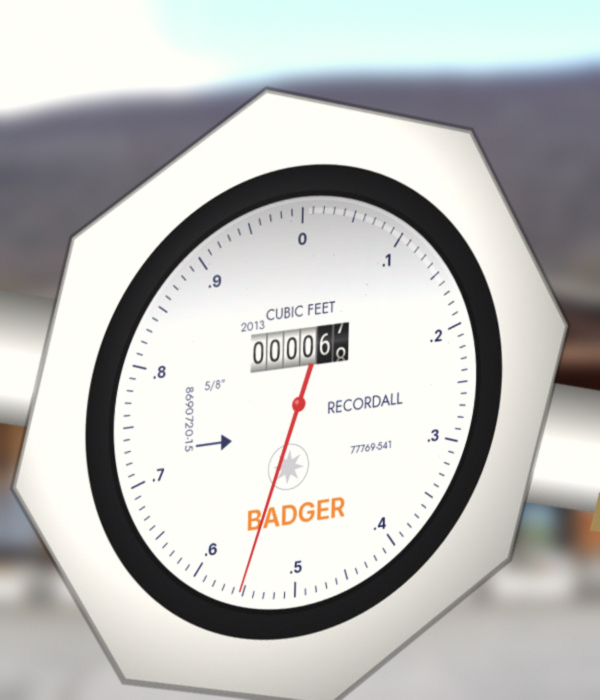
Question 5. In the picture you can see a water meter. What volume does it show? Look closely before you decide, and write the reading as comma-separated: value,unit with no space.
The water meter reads 67.55,ft³
